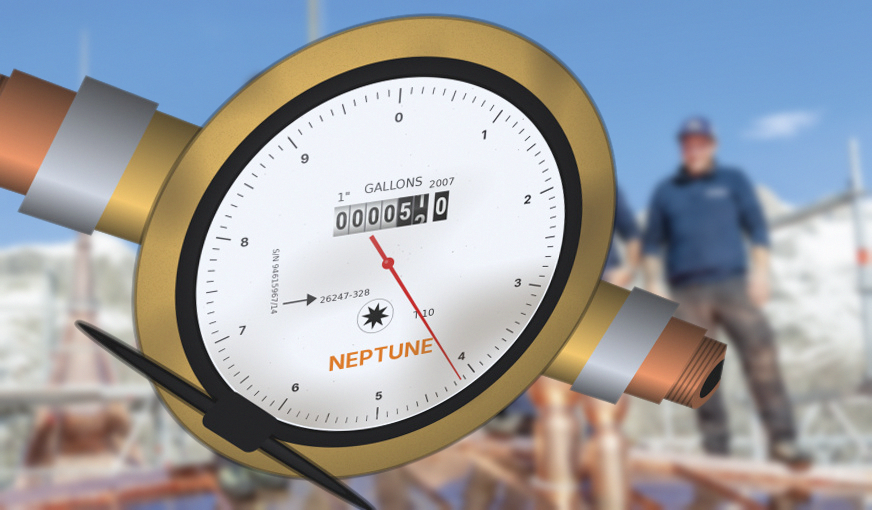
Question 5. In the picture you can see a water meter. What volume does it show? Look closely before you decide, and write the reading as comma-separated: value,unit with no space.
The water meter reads 514.1,gal
